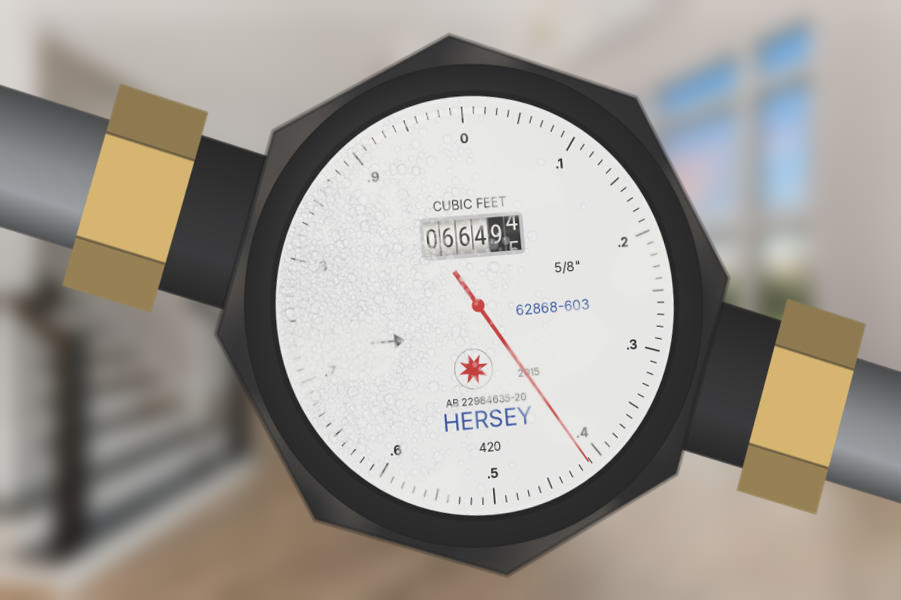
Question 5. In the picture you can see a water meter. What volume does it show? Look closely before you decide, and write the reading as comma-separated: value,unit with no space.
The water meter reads 66494.41,ft³
